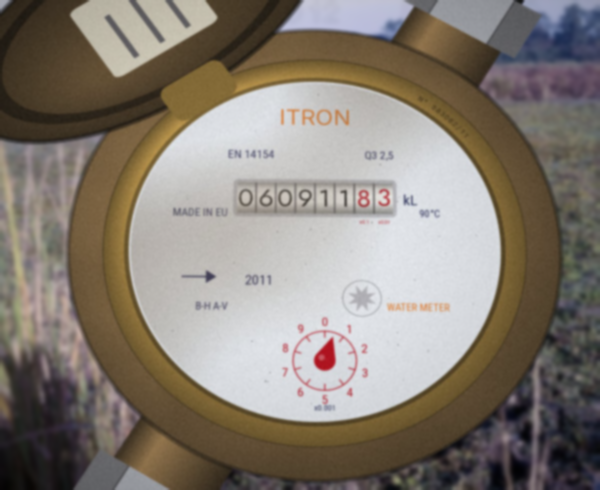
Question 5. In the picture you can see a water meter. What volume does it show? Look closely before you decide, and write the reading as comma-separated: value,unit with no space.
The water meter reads 60911.830,kL
